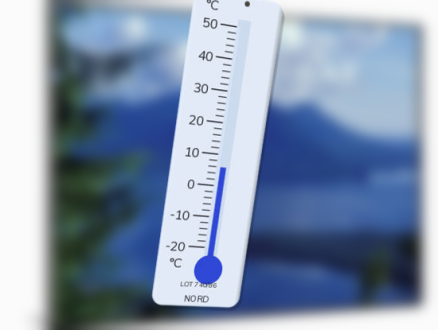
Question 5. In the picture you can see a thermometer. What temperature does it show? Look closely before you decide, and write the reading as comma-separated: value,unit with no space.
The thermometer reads 6,°C
